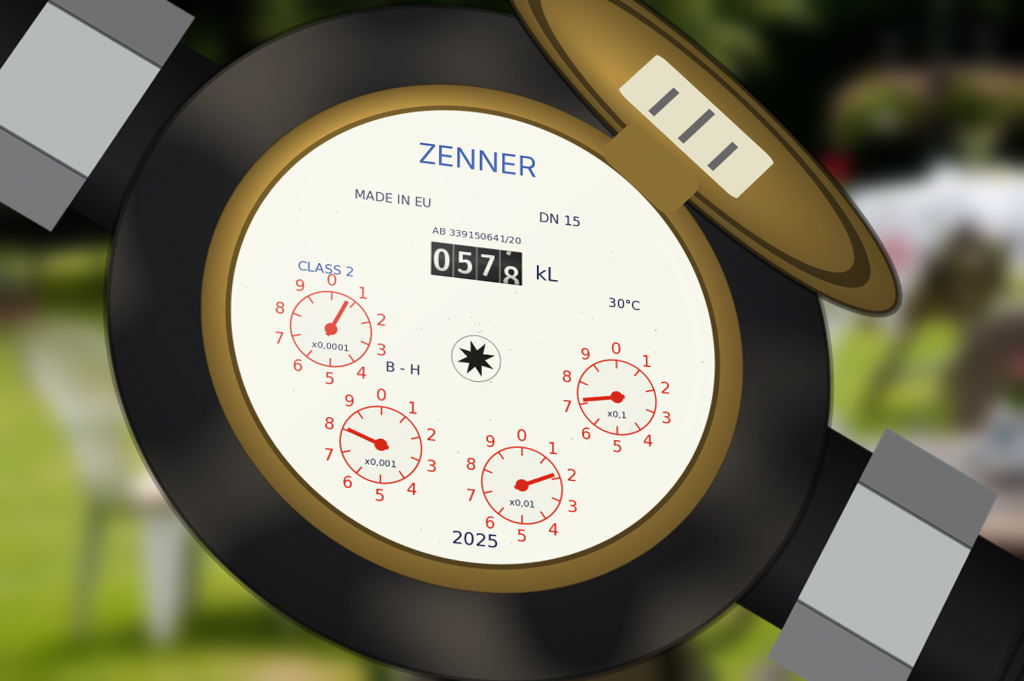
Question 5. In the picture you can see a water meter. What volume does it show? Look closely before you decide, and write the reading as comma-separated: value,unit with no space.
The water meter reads 577.7180,kL
